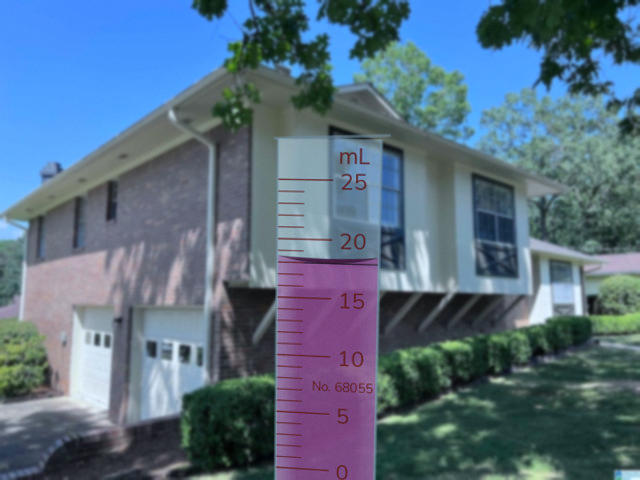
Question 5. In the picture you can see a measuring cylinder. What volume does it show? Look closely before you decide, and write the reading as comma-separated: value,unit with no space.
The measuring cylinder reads 18,mL
